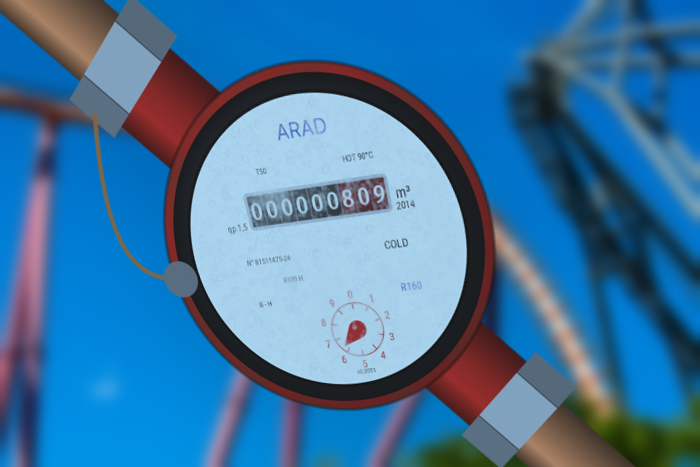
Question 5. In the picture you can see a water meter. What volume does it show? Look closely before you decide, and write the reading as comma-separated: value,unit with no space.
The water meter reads 0.8096,m³
